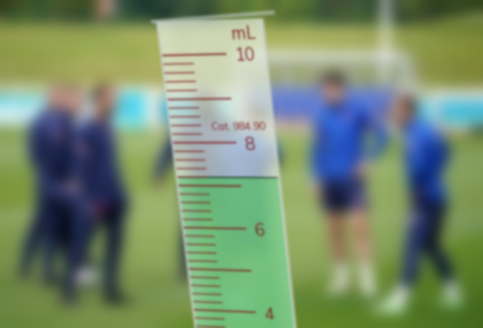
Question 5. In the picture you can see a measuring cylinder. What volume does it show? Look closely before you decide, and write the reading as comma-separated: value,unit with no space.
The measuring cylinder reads 7.2,mL
